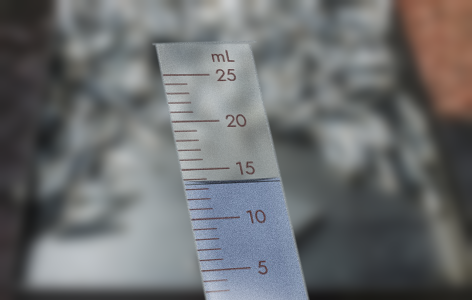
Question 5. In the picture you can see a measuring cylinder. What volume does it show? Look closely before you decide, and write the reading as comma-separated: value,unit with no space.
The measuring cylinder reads 13.5,mL
